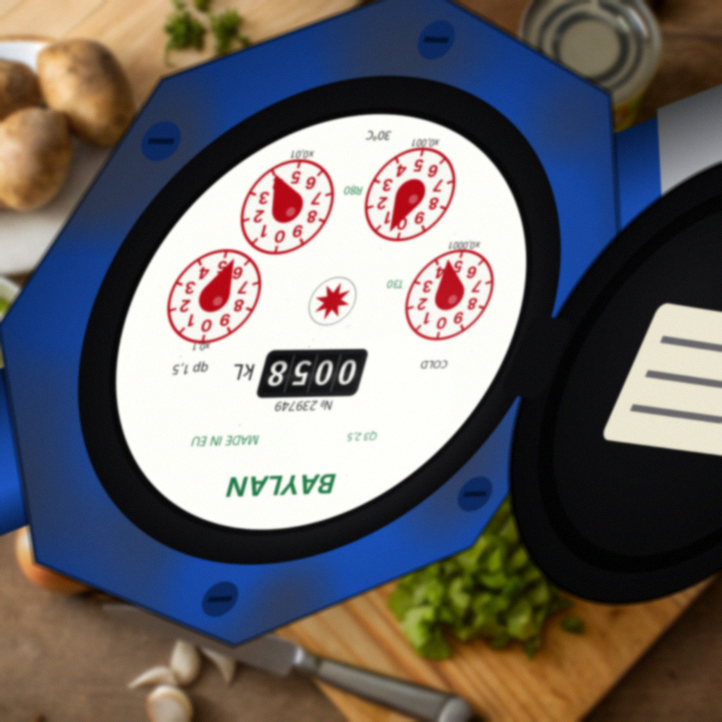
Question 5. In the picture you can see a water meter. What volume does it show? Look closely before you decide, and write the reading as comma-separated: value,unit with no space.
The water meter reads 58.5404,kL
